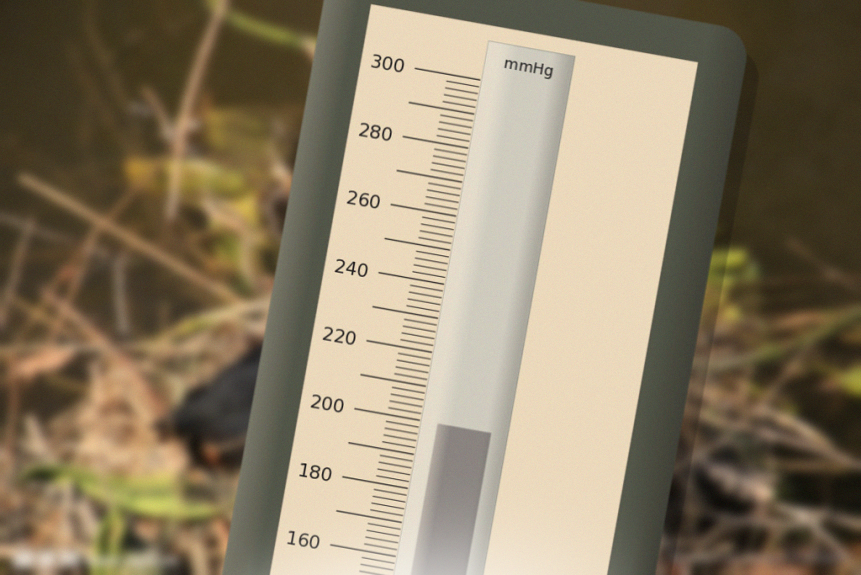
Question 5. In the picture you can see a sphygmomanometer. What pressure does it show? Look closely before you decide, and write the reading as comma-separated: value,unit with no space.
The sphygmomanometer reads 200,mmHg
